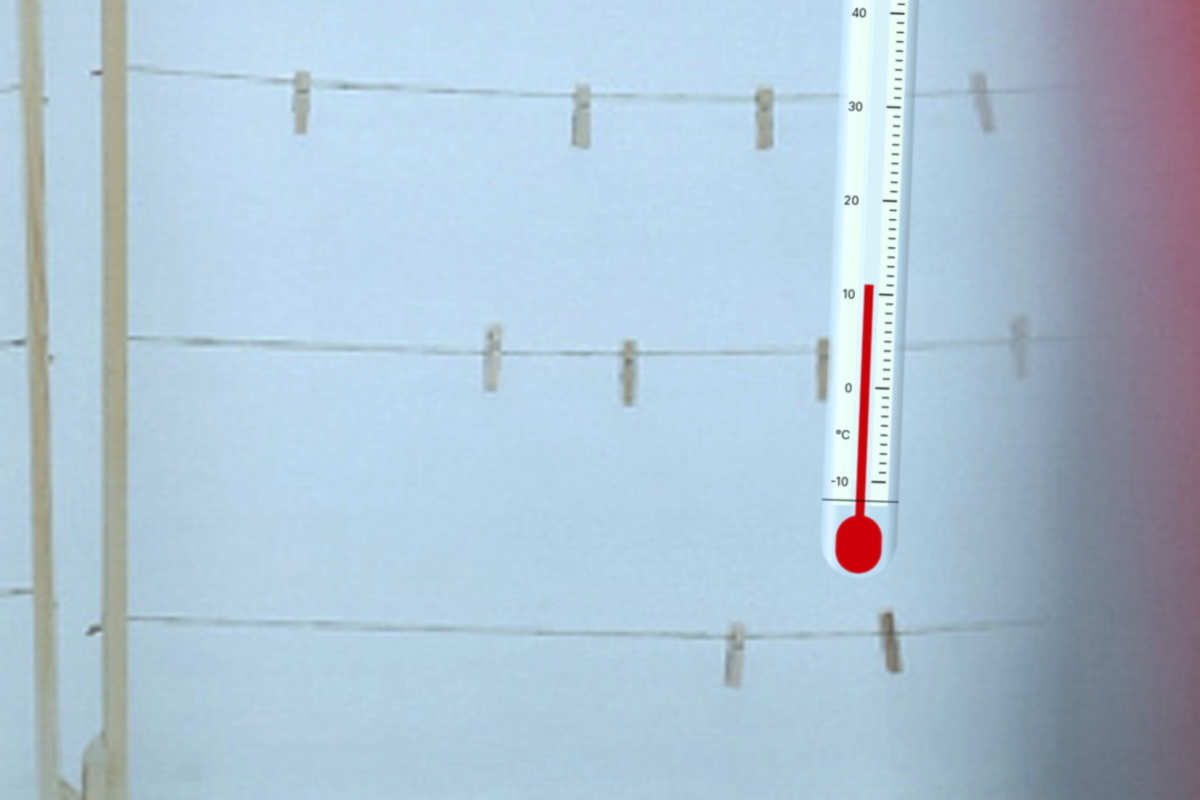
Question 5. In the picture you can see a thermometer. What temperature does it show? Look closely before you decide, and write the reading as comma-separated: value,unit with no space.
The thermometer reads 11,°C
